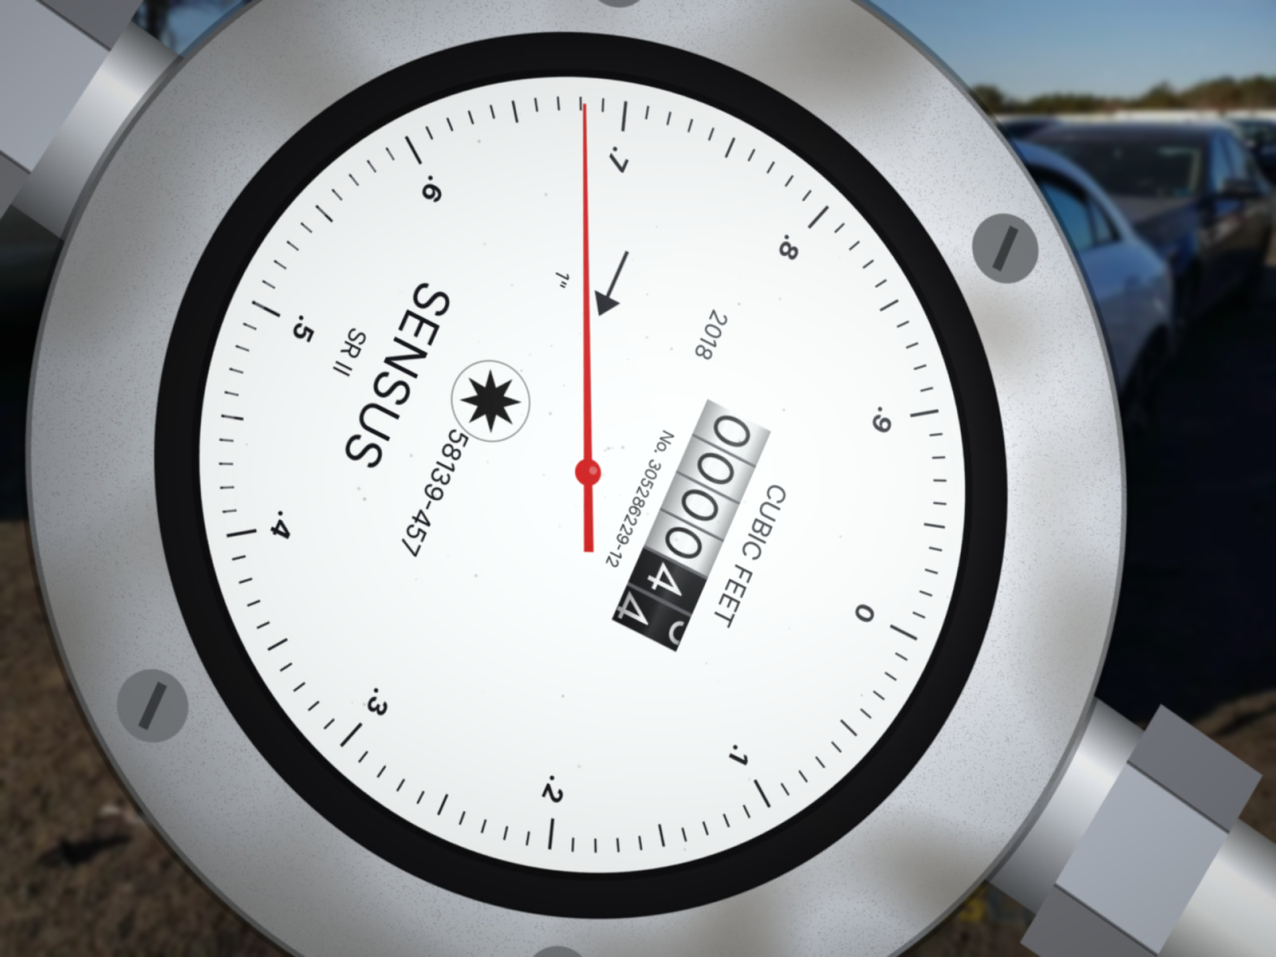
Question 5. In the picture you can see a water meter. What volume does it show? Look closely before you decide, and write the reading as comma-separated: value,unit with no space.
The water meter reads 43.68,ft³
